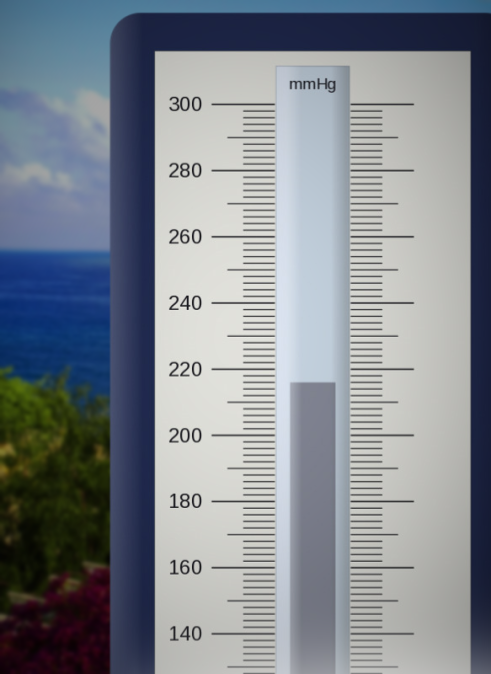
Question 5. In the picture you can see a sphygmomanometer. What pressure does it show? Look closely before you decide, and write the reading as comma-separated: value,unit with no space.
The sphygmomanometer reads 216,mmHg
